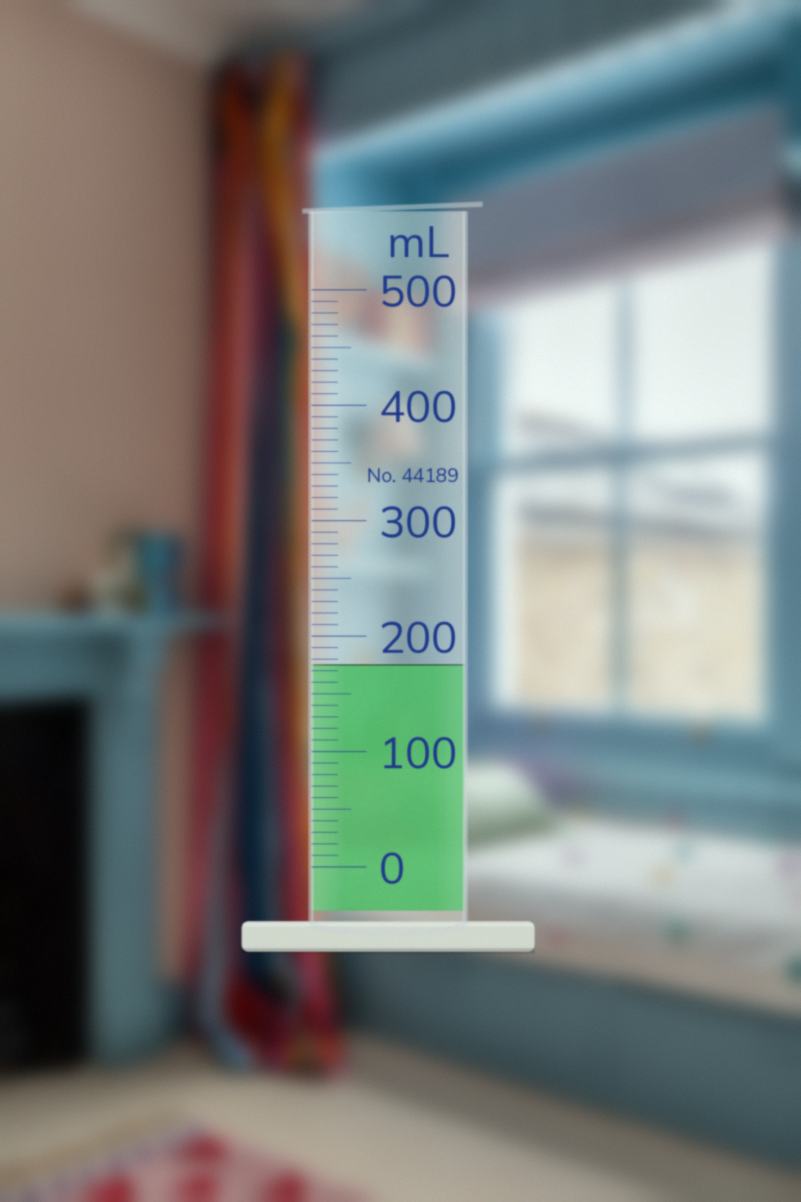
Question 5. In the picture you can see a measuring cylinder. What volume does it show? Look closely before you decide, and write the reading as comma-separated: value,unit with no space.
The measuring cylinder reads 175,mL
